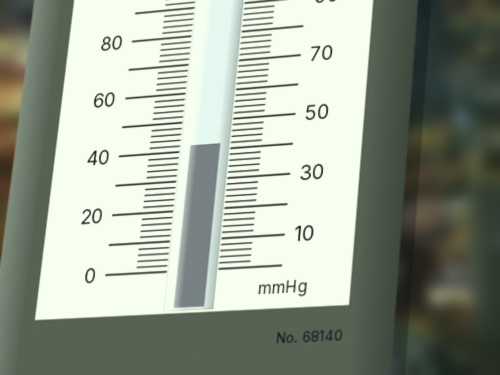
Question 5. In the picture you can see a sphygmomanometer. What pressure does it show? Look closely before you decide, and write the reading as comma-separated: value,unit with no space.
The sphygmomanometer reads 42,mmHg
